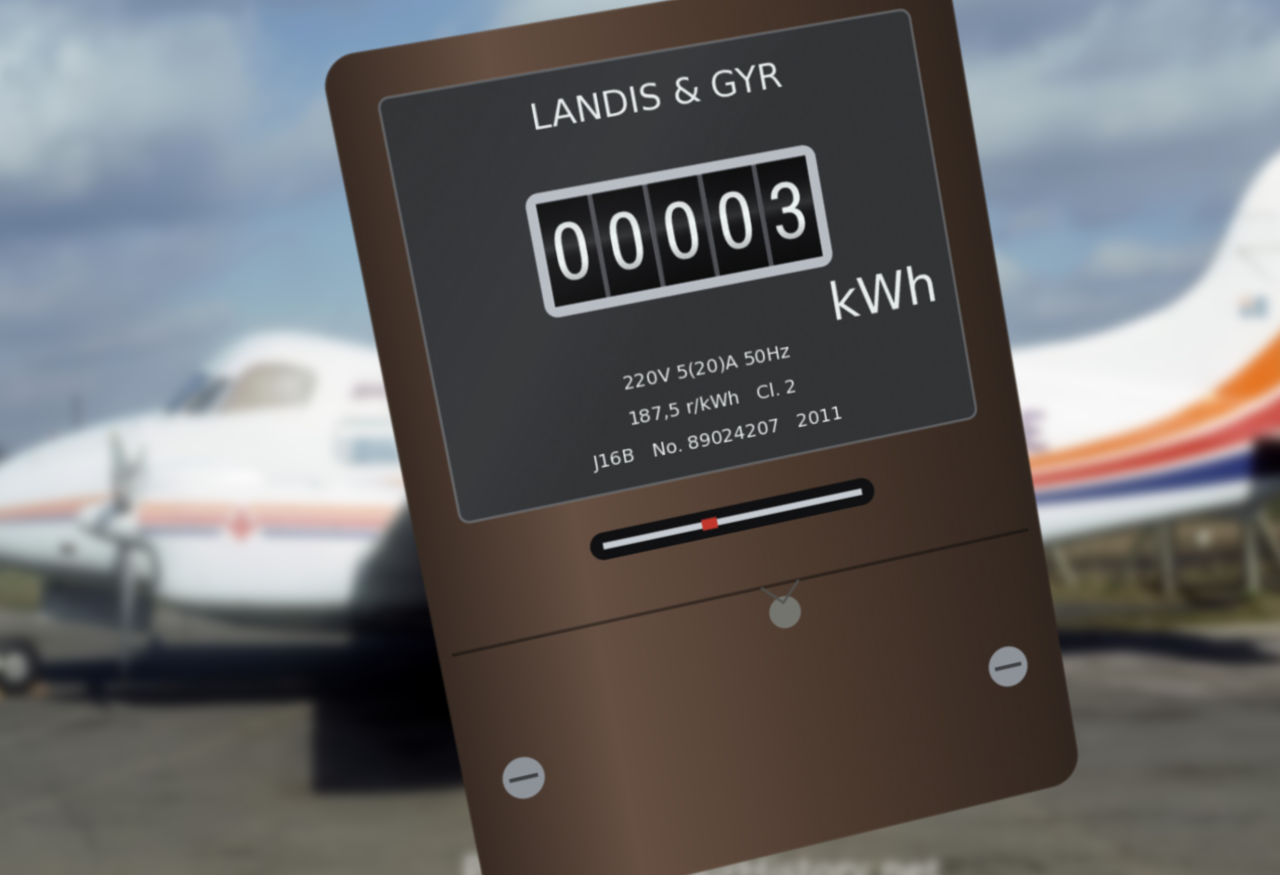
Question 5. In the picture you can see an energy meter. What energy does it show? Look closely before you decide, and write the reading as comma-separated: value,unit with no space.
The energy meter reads 3,kWh
